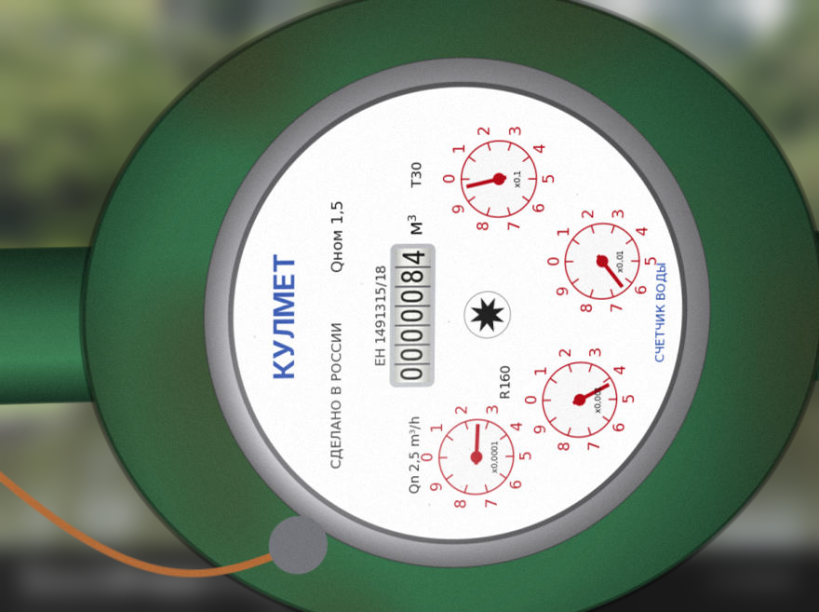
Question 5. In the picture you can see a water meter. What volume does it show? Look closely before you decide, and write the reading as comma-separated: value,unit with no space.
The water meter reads 83.9642,m³
